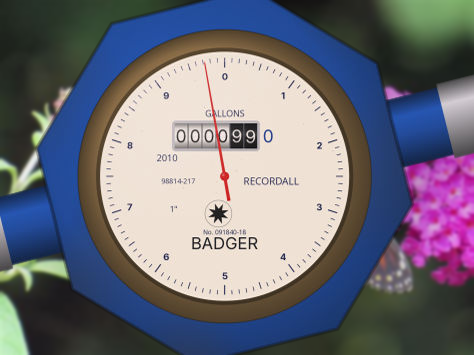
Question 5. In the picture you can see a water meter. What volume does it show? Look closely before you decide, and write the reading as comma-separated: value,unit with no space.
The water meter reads 989.7,gal
